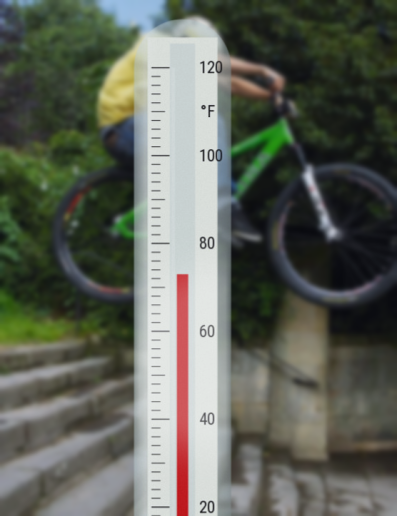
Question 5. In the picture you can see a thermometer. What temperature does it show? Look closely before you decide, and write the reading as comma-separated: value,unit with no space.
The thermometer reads 73,°F
